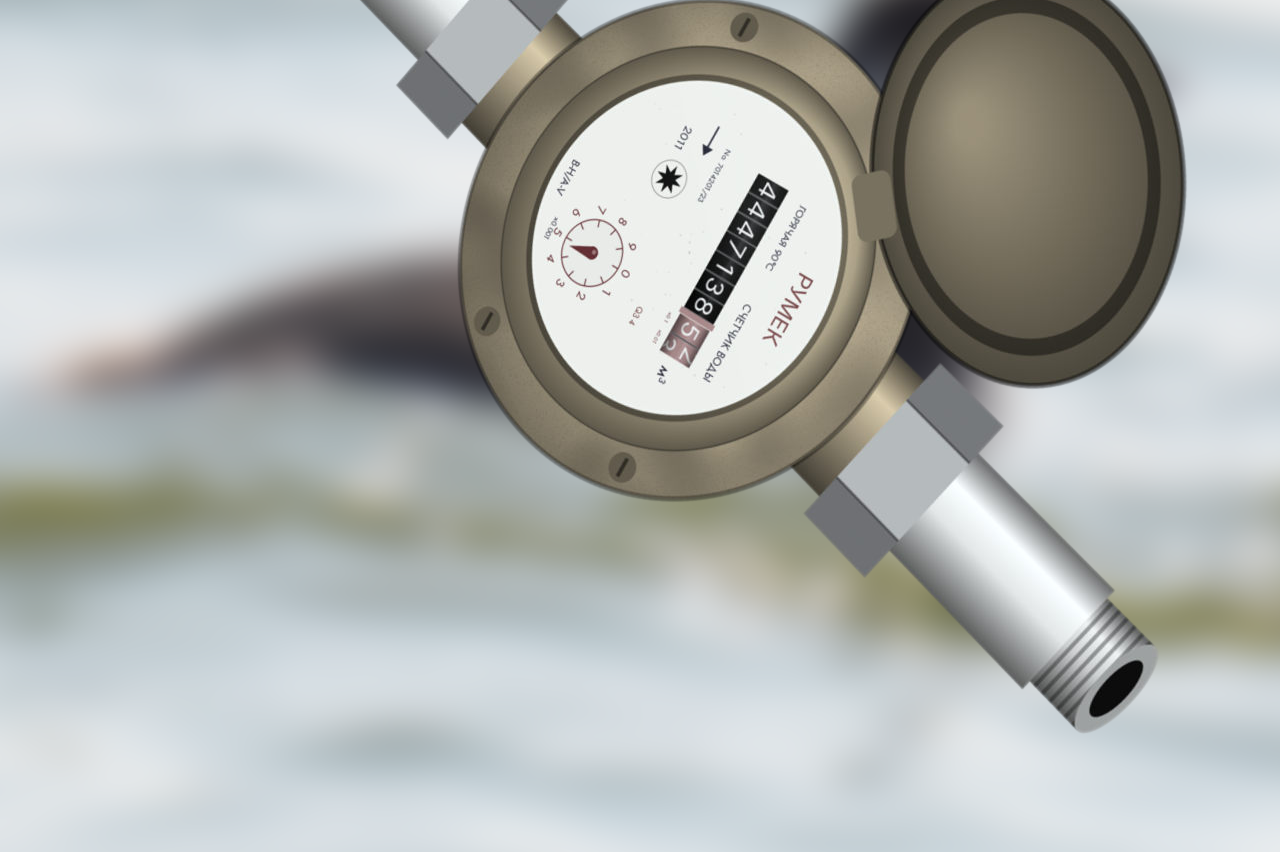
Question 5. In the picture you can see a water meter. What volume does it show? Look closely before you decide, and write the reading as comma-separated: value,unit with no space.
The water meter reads 4447138.524,m³
